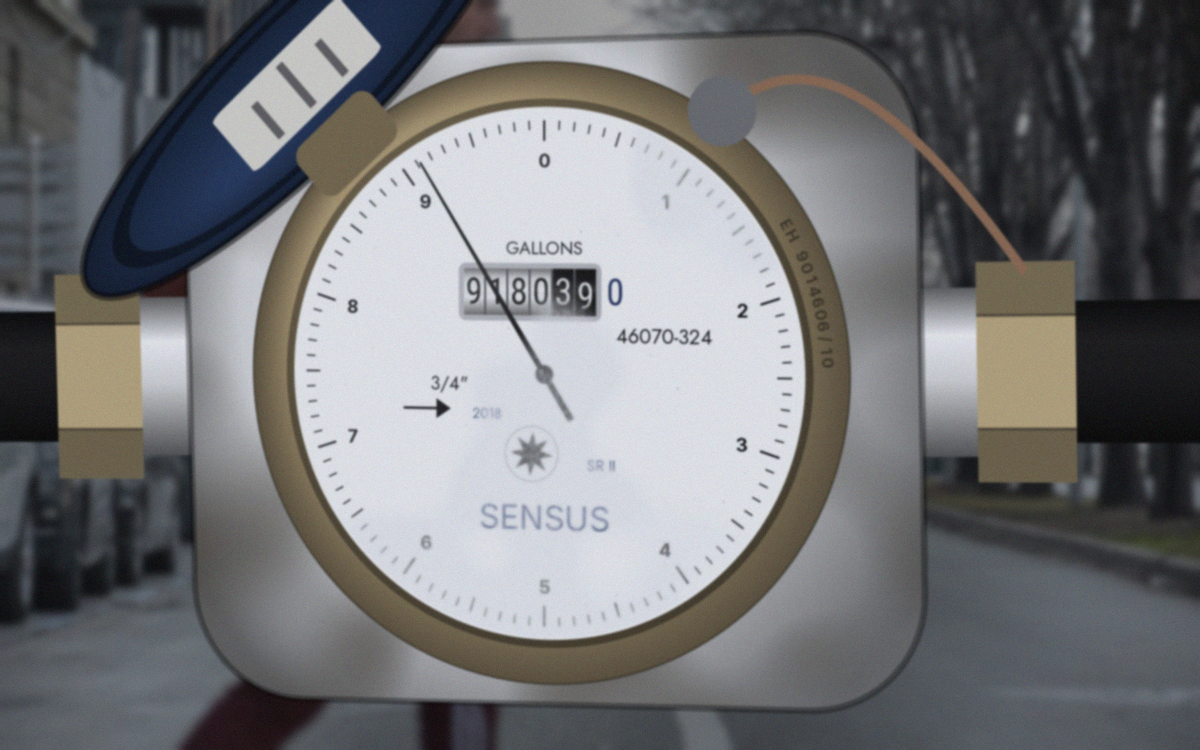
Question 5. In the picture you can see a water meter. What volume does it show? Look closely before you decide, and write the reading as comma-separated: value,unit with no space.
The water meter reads 9180389.1,gal
